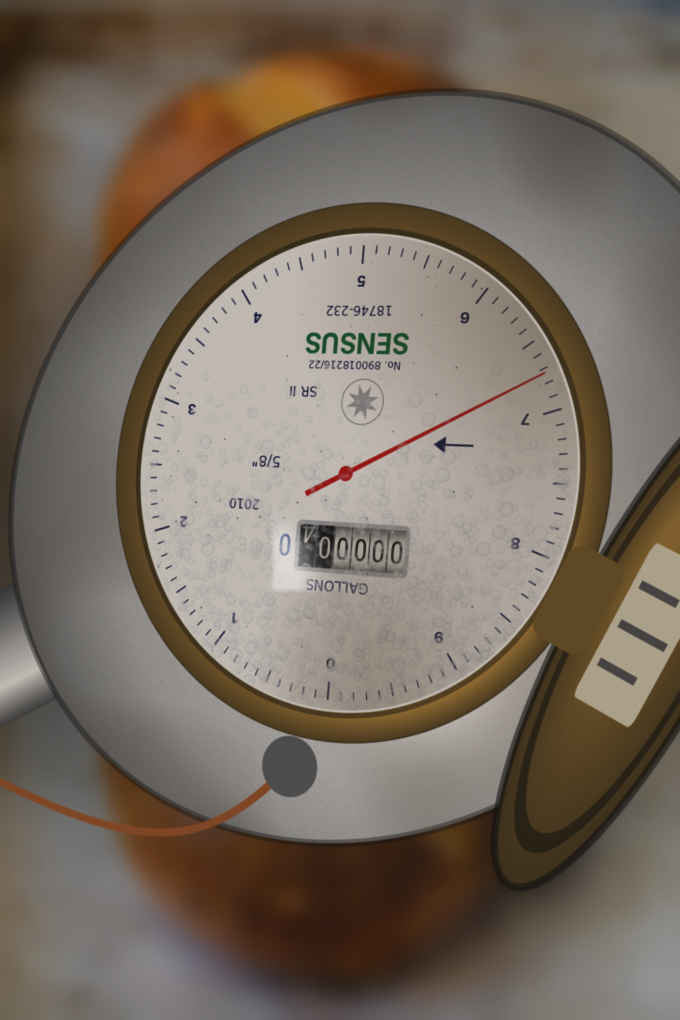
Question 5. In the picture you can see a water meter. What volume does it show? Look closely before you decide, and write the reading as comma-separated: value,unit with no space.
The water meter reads 36.7,gal
